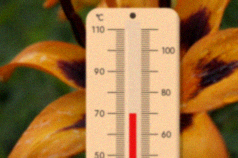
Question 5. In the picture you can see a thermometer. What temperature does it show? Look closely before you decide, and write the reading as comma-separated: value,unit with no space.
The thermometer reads 70,°C
